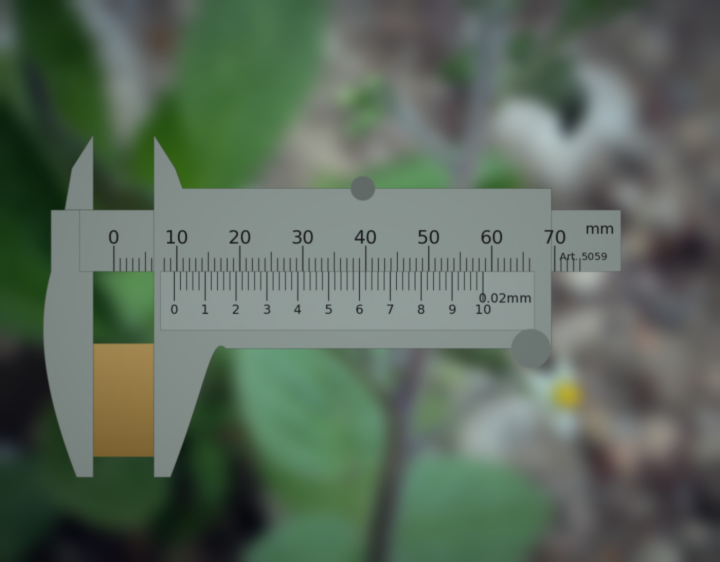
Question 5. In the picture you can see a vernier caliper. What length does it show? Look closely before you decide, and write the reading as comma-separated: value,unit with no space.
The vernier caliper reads 9.6,mm
